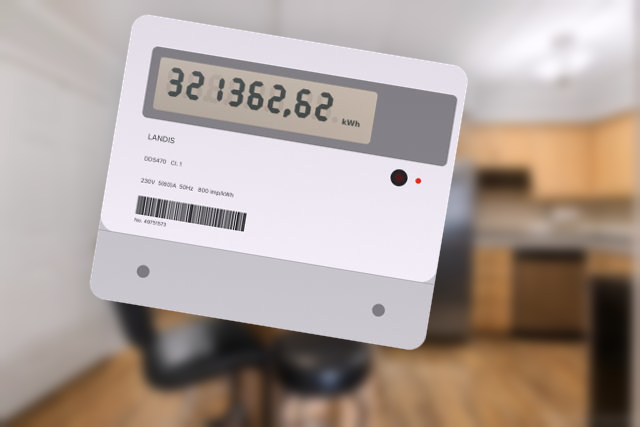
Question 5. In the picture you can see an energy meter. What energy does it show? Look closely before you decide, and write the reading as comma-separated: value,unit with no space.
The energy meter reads 321362.62,kWh
